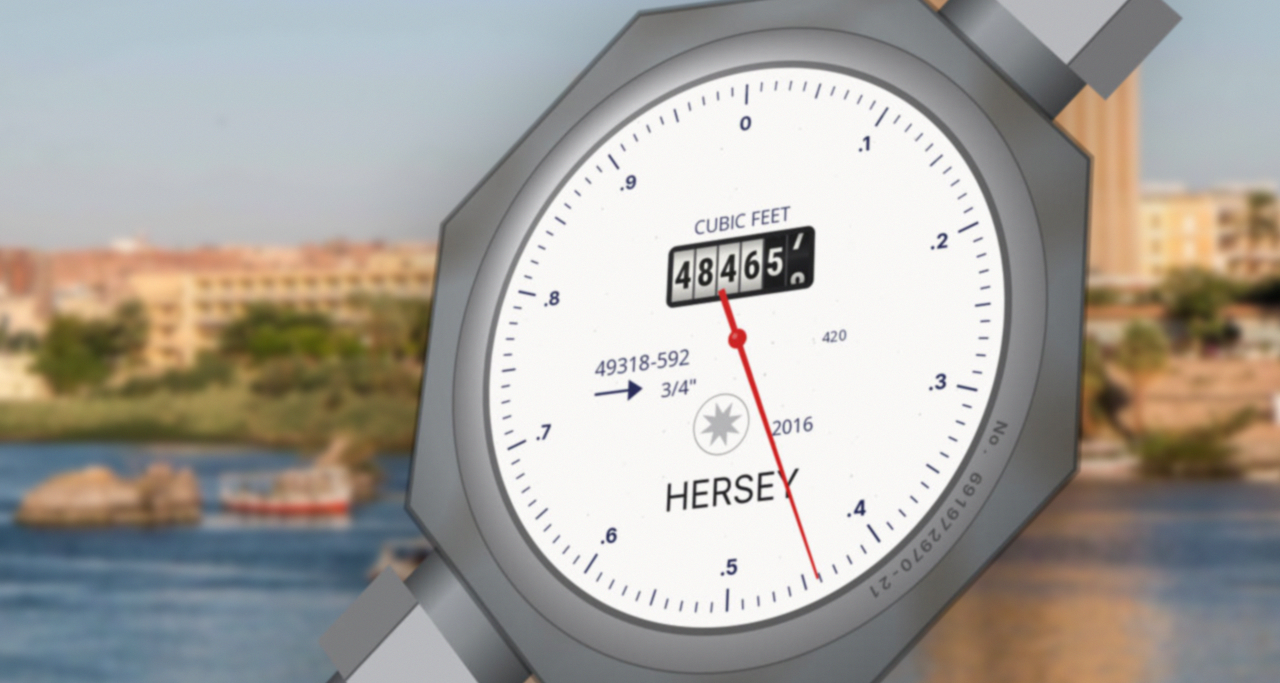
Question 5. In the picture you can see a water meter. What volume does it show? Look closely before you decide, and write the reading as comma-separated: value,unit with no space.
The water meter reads 484657.44,ft³
